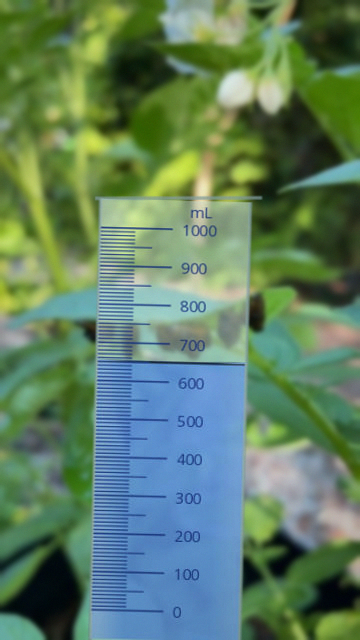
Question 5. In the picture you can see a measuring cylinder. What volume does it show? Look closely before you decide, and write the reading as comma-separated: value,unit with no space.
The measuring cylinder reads 650,mL
